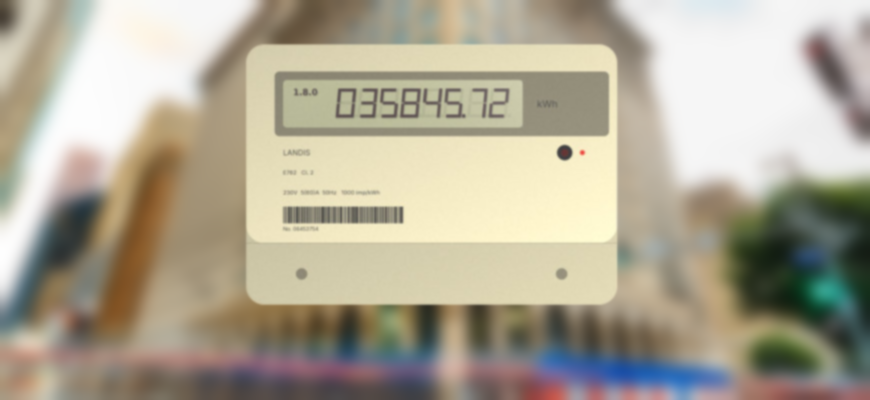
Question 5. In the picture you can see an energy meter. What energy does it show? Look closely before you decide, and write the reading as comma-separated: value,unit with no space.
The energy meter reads 35845.72,kWh
